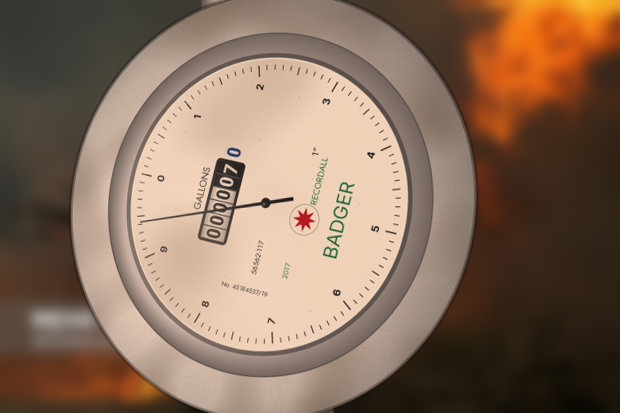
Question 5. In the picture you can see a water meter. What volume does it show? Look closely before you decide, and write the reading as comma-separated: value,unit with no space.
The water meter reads 69.4,gal
